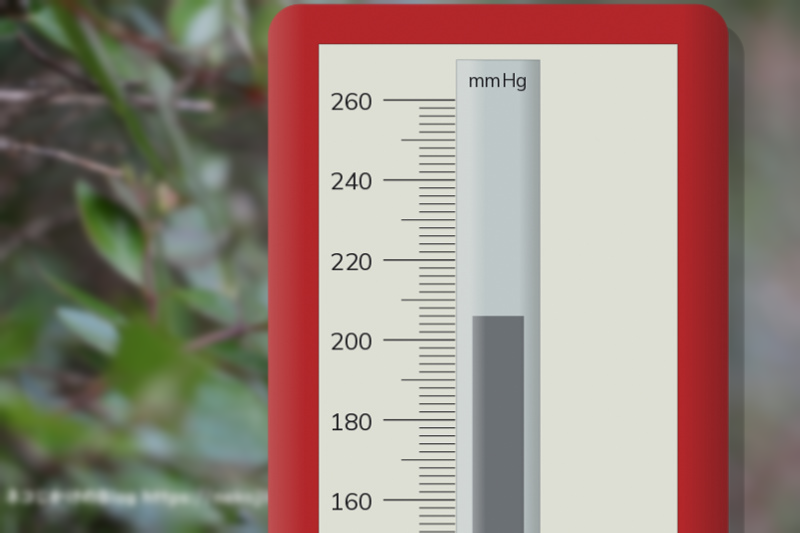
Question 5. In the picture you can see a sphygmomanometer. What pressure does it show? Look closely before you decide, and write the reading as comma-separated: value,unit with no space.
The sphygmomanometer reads 206,mmHg
